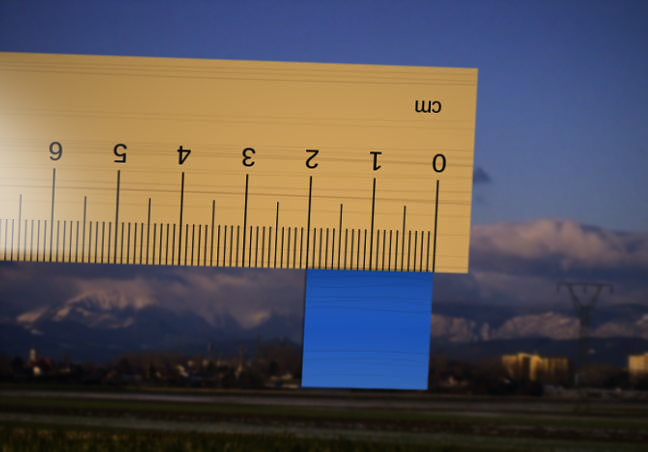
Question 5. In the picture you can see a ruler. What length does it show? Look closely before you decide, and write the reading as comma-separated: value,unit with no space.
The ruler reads 2,cm
